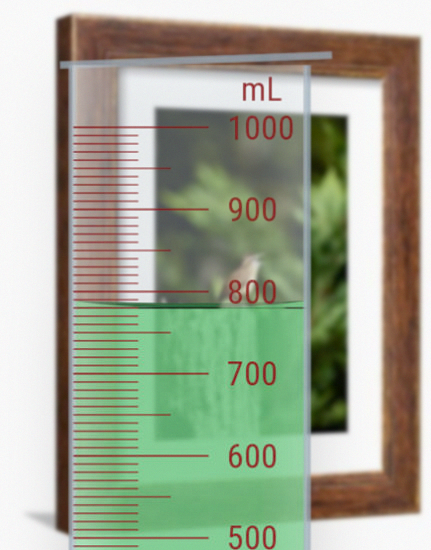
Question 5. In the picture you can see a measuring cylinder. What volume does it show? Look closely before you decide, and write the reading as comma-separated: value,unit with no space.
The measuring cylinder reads 780,mL
